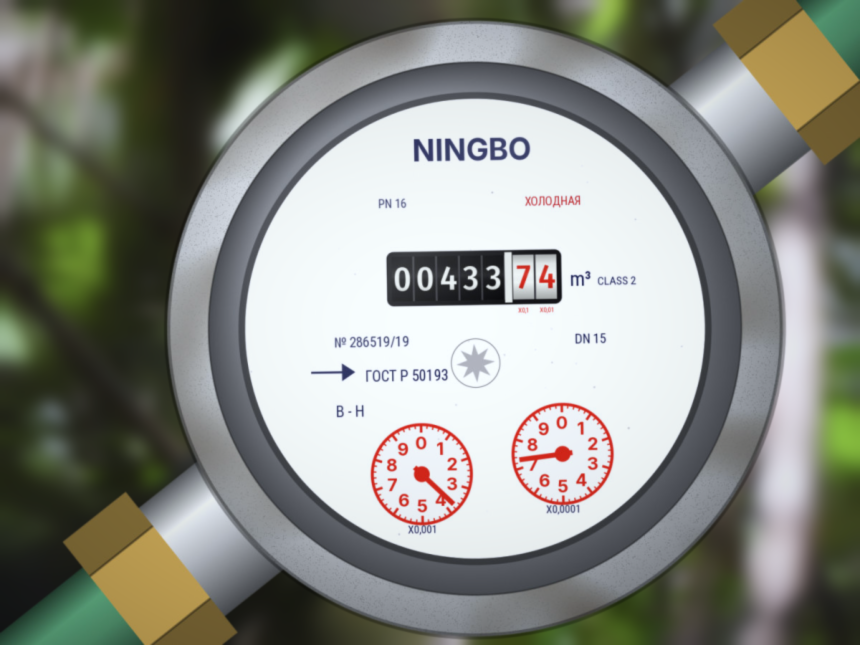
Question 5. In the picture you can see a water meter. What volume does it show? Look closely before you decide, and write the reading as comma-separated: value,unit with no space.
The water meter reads 433.7437,m³
